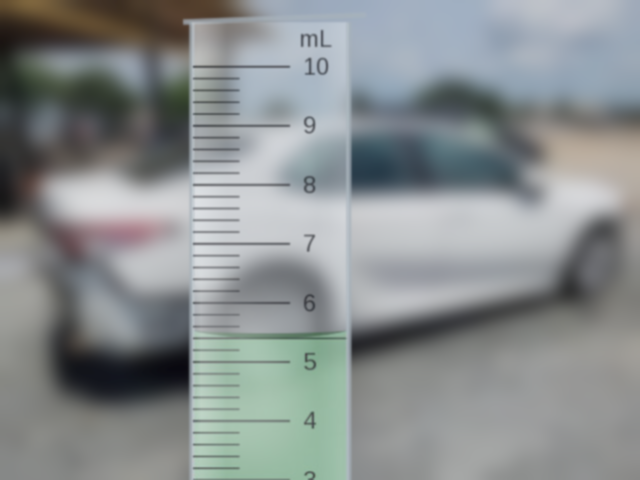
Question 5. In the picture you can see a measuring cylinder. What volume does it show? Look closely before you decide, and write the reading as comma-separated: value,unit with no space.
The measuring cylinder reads 5.4,mL
